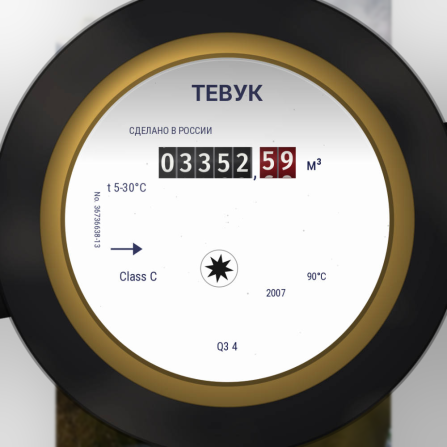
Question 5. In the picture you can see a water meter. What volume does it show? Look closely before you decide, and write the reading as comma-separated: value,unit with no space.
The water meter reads 3352.59,m³
